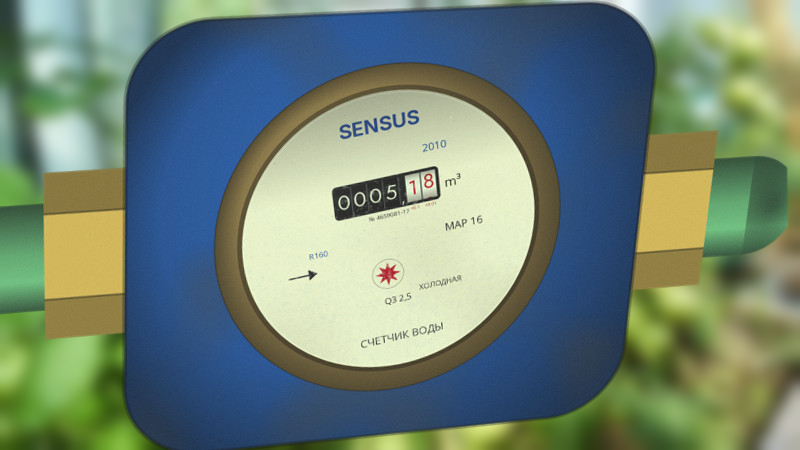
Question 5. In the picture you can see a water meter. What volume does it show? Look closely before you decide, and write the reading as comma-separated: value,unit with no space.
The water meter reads 5.18,m³
